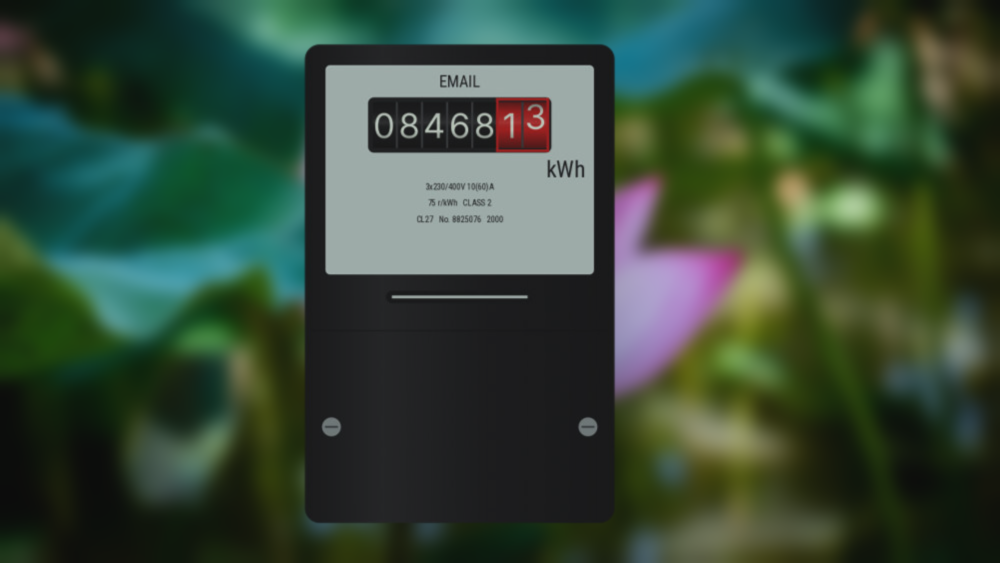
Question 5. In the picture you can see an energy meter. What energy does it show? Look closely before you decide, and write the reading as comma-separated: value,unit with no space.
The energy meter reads 8468.13,kWh
